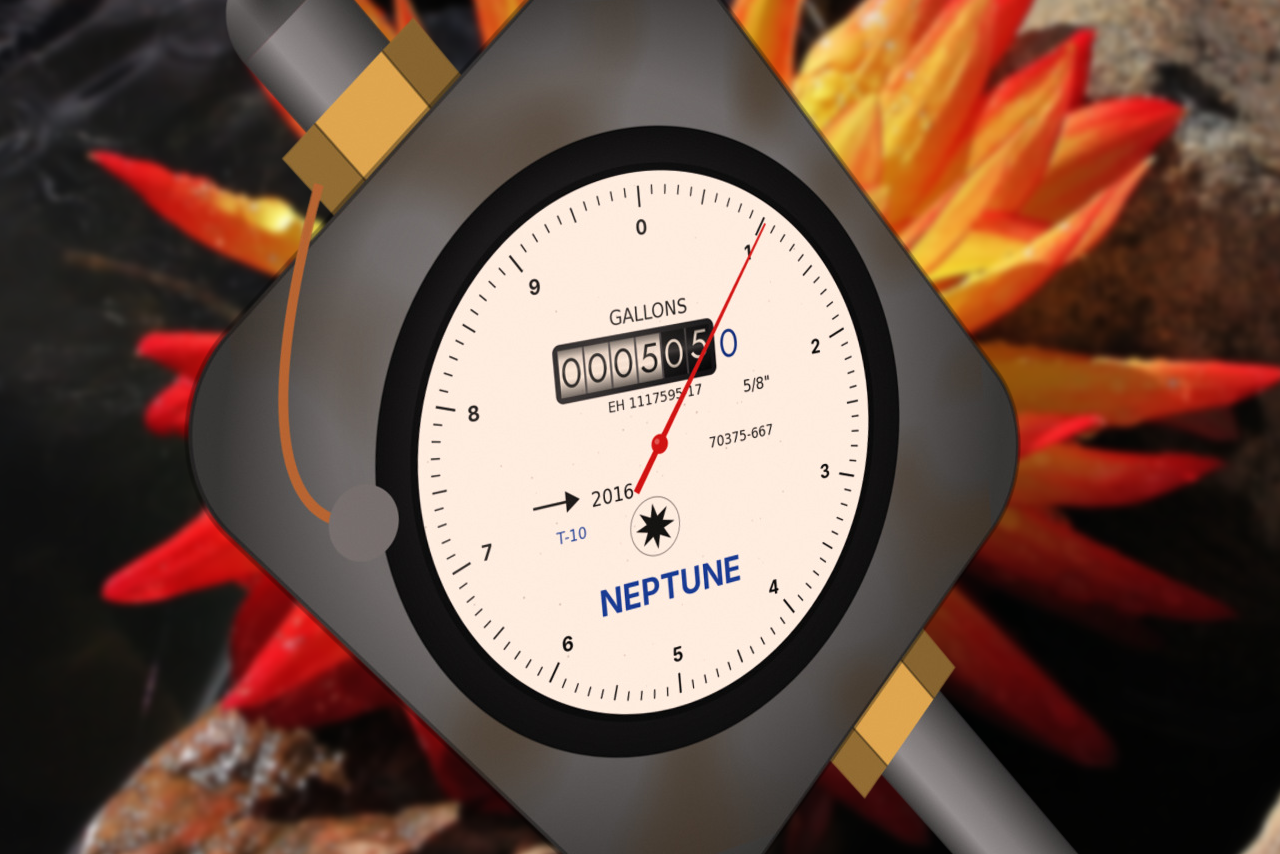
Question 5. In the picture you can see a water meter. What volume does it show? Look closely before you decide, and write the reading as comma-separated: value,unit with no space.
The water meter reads 5051.0,gal
